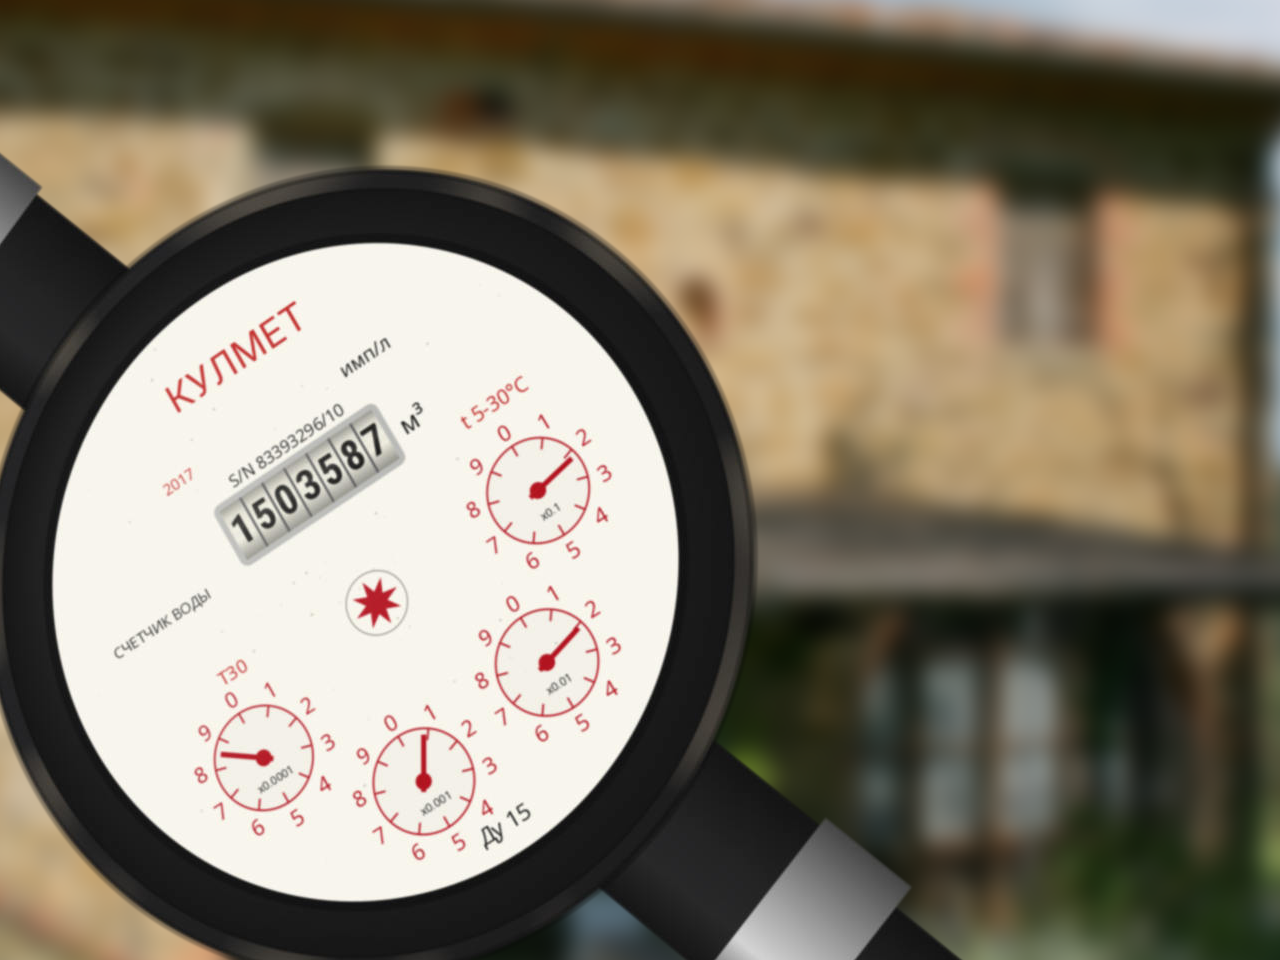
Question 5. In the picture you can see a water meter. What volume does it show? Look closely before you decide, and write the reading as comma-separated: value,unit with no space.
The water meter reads 1503587.2208,m³
